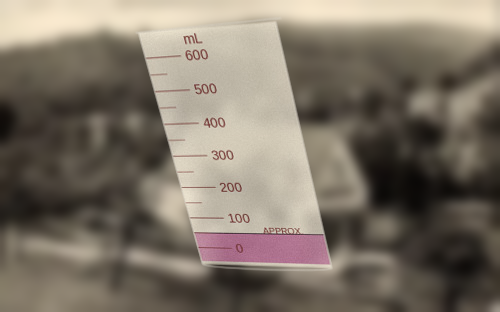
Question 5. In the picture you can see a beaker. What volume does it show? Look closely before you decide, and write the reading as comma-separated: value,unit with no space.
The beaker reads 50,mL
